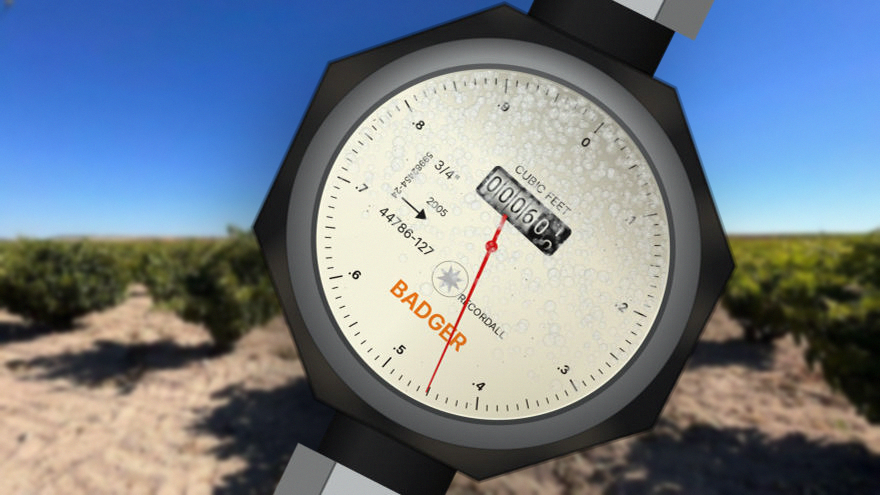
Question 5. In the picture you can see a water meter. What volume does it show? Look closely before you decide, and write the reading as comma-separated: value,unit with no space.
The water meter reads 601.45,ft³
